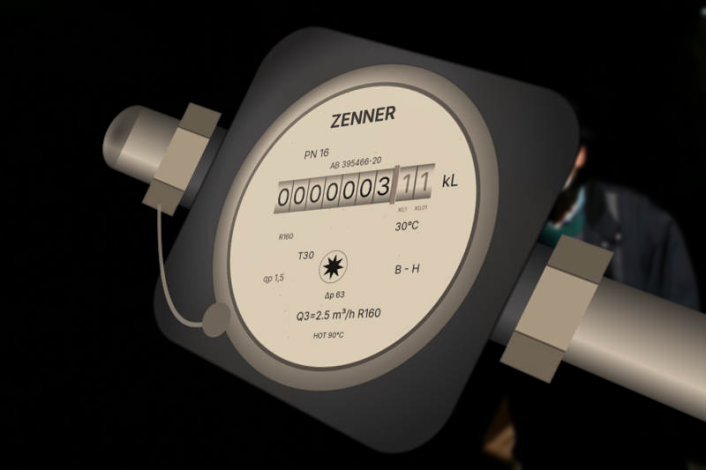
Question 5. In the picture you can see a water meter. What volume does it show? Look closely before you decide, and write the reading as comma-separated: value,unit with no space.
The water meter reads 3.11,kL
